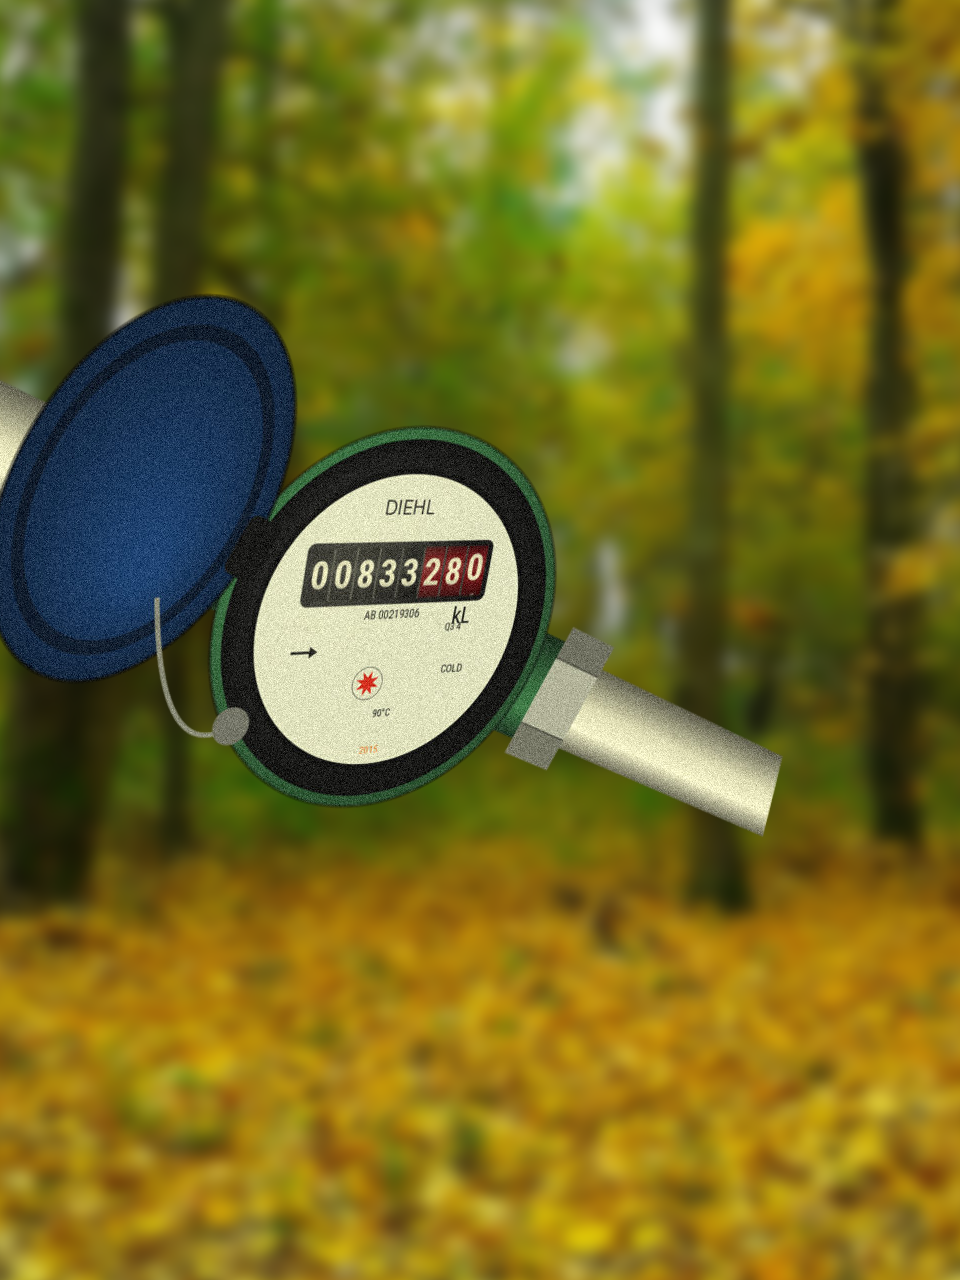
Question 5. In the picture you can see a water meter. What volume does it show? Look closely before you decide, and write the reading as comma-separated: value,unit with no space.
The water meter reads 833.280,kL
